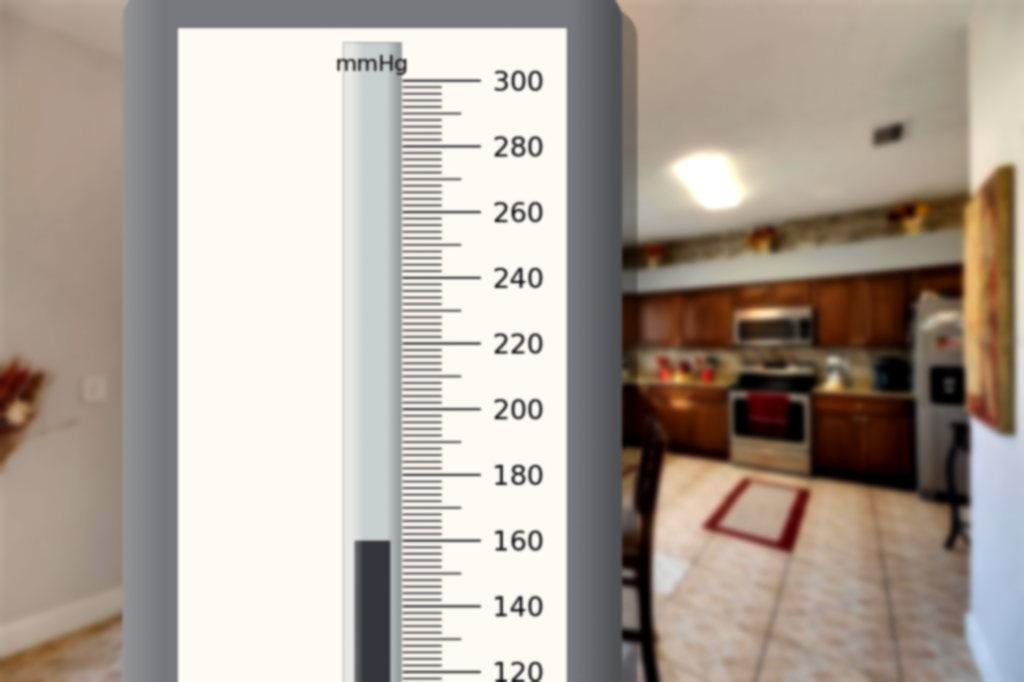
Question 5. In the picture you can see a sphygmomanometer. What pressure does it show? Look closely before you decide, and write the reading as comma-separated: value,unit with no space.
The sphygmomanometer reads 160,mmHg
